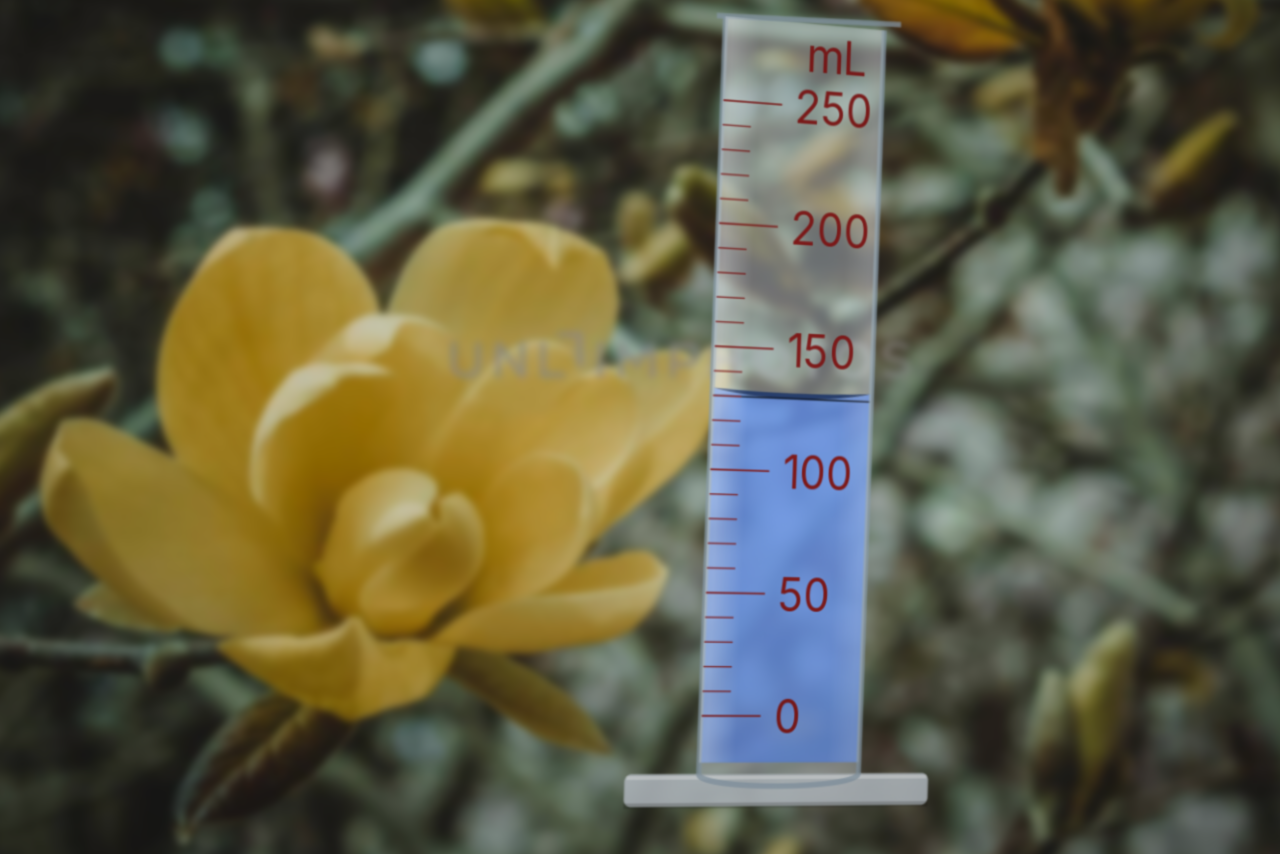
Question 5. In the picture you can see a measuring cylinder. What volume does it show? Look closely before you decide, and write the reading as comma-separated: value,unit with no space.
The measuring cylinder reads 130,mL
